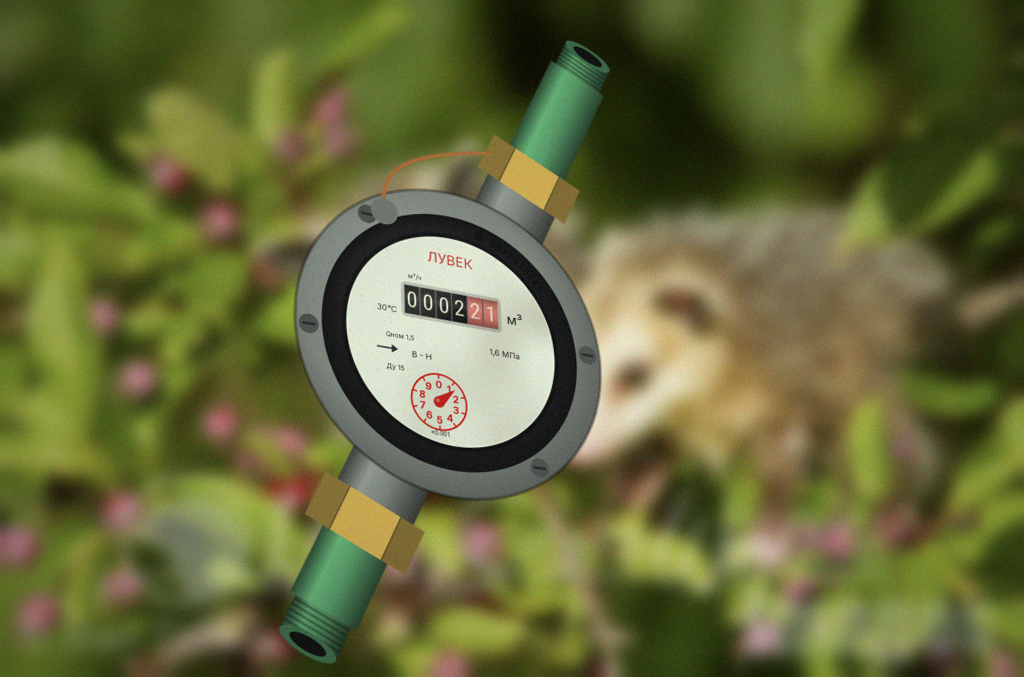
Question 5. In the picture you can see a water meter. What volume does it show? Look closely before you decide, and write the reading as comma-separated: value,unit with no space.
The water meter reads 2.211,m³
